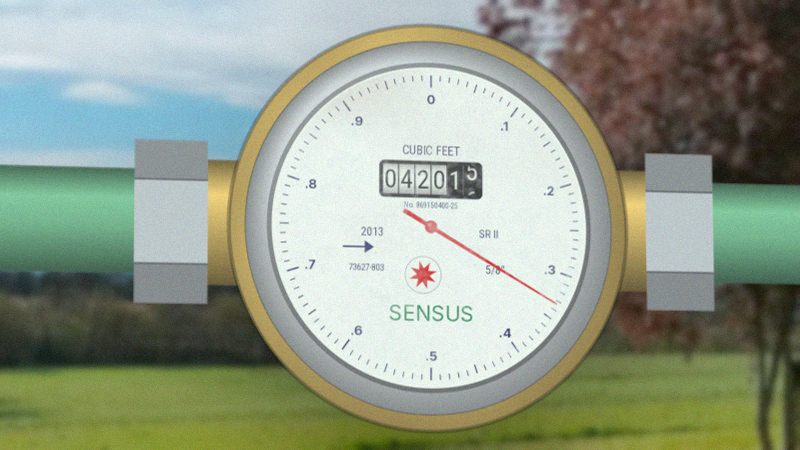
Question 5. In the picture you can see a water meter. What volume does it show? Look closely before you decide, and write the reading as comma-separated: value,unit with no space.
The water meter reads 42015.33,ft³
